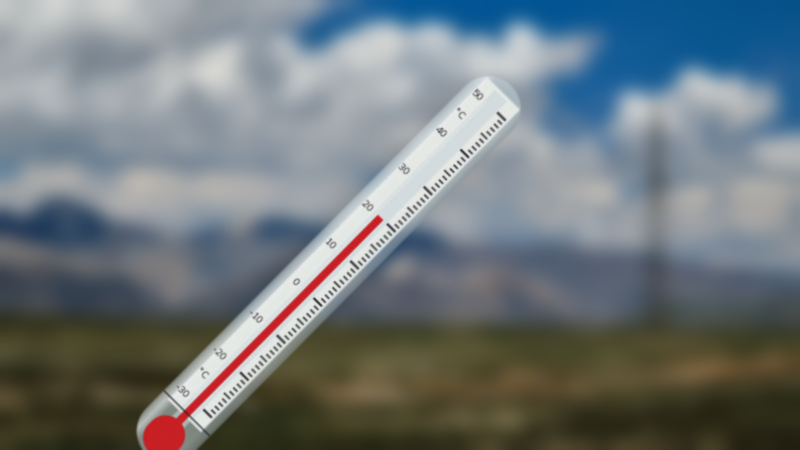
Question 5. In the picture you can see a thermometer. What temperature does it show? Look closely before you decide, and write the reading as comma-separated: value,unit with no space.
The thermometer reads 20,°C
